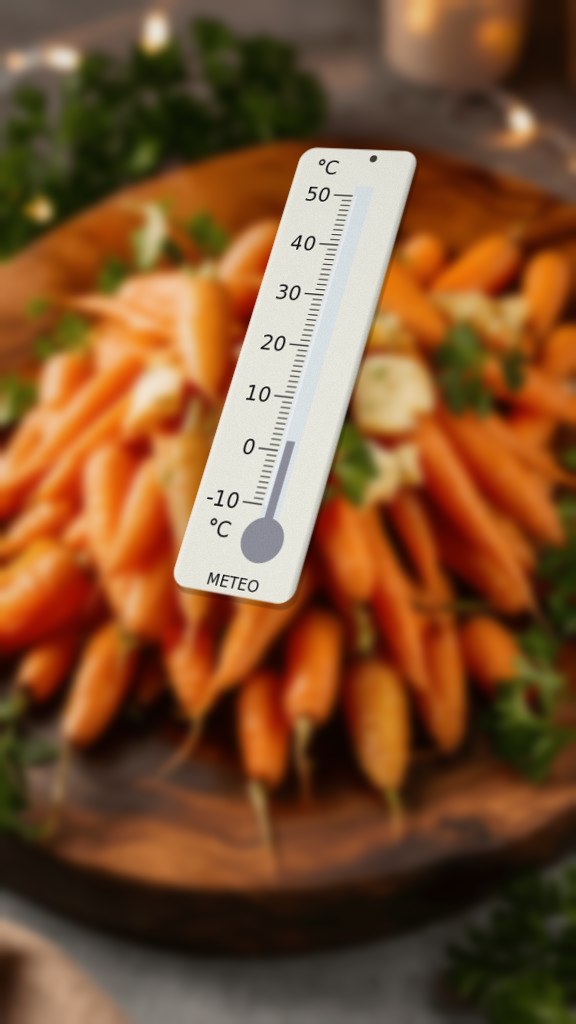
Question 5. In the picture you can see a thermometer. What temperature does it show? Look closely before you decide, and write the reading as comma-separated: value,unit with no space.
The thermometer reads 2,°C
